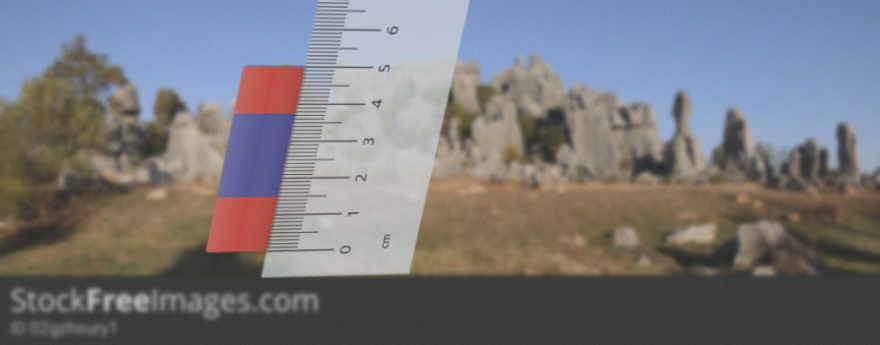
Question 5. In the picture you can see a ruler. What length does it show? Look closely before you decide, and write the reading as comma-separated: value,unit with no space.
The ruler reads 5,cm
